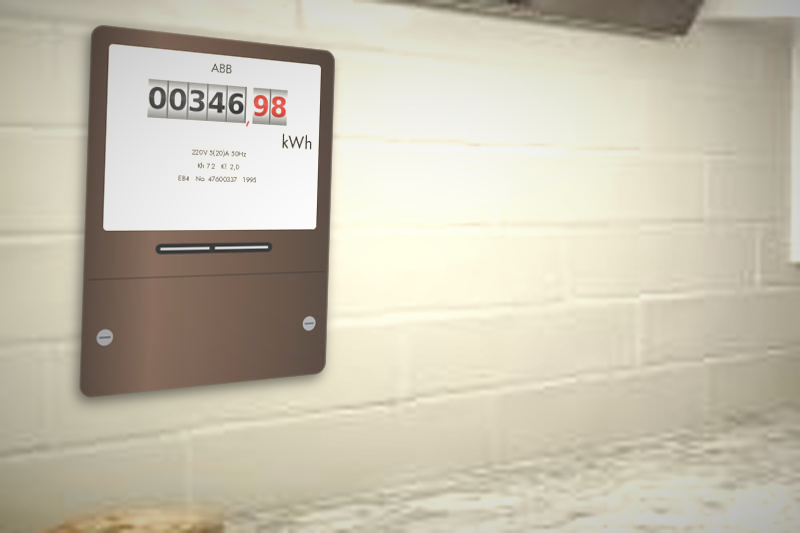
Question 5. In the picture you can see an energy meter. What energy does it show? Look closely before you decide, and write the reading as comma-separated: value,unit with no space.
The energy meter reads 346.98,kWh
